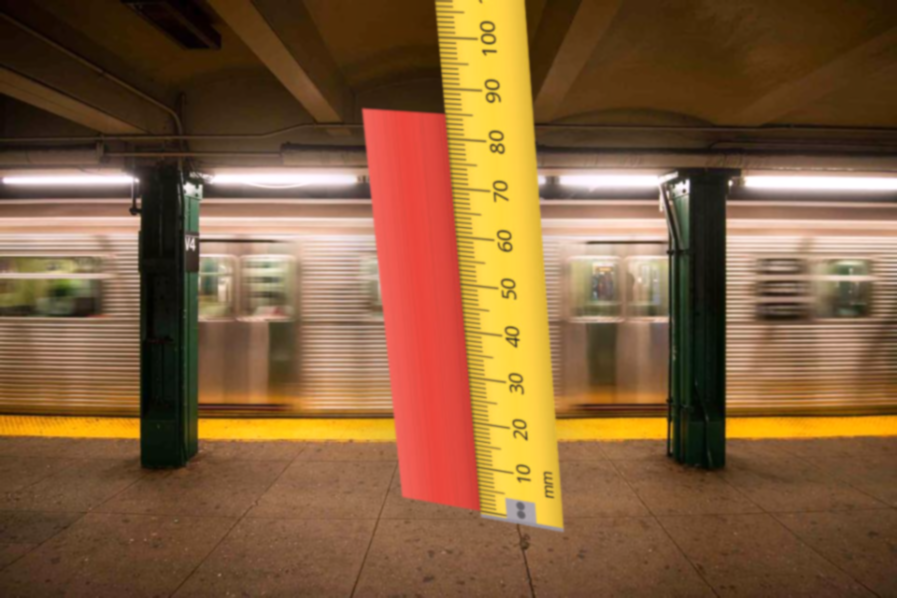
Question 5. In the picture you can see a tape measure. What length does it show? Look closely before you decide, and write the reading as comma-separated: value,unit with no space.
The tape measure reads 85,mm
